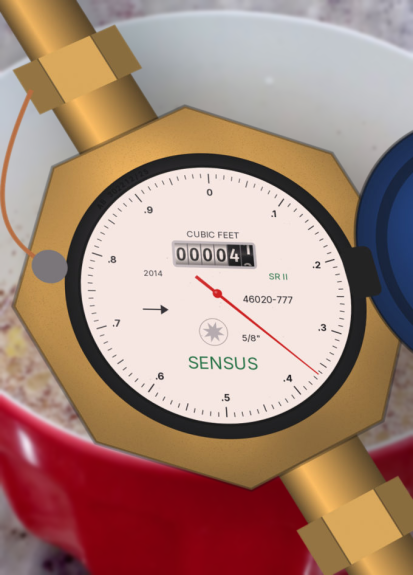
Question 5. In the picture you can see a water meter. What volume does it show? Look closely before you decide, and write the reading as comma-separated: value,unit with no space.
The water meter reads 41.36,ft³
